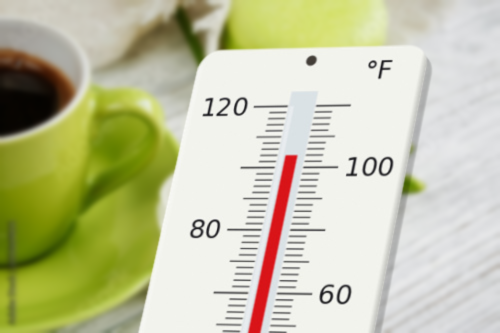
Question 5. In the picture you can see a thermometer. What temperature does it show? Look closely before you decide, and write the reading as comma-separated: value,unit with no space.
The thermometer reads 104,°F
